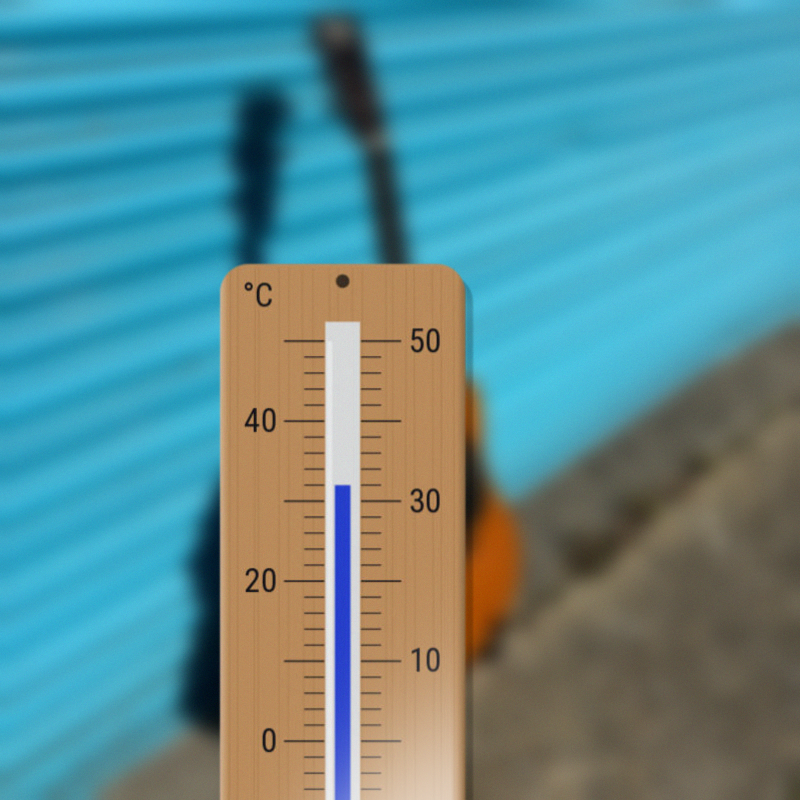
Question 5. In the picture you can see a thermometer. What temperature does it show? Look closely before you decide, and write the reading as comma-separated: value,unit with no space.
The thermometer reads 32,°C
